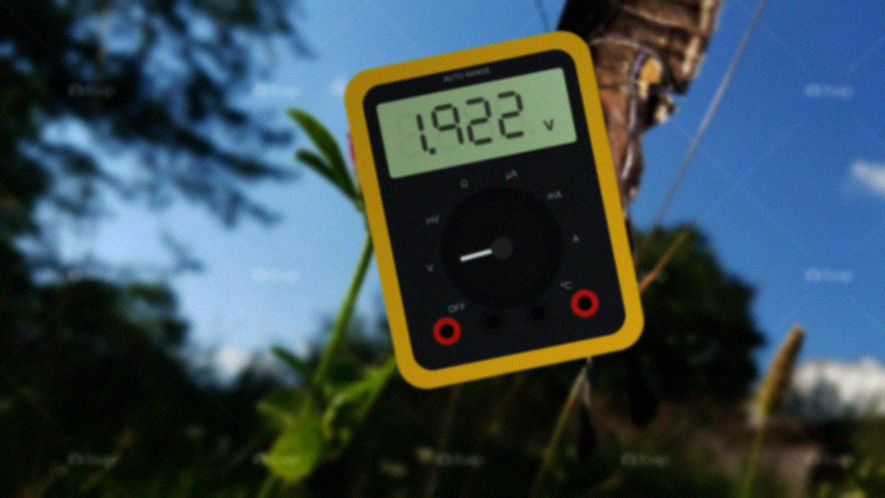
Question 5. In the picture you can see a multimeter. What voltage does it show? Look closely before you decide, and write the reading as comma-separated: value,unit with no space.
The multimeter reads 1.922,V
